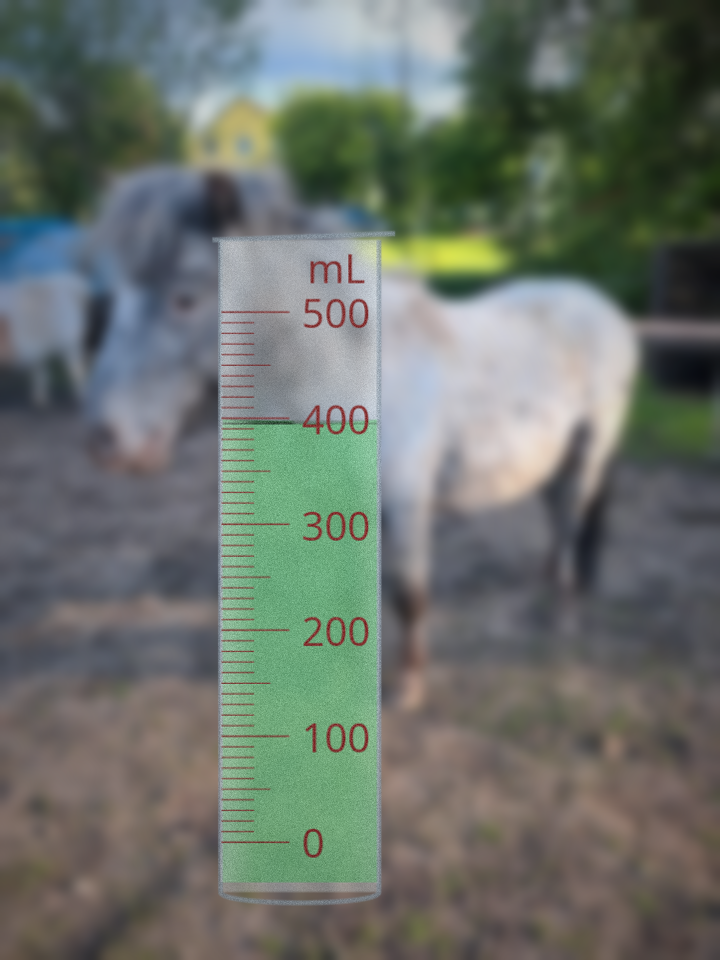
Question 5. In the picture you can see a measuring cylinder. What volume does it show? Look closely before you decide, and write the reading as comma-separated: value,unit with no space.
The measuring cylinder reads 395,mL
